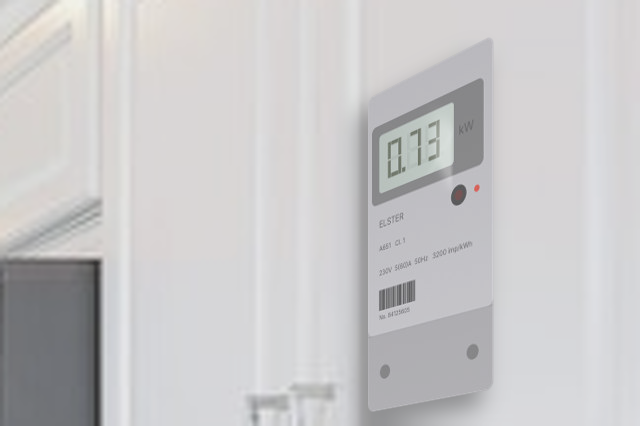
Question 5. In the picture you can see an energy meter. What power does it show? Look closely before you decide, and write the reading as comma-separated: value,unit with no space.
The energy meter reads 0.73,kW
